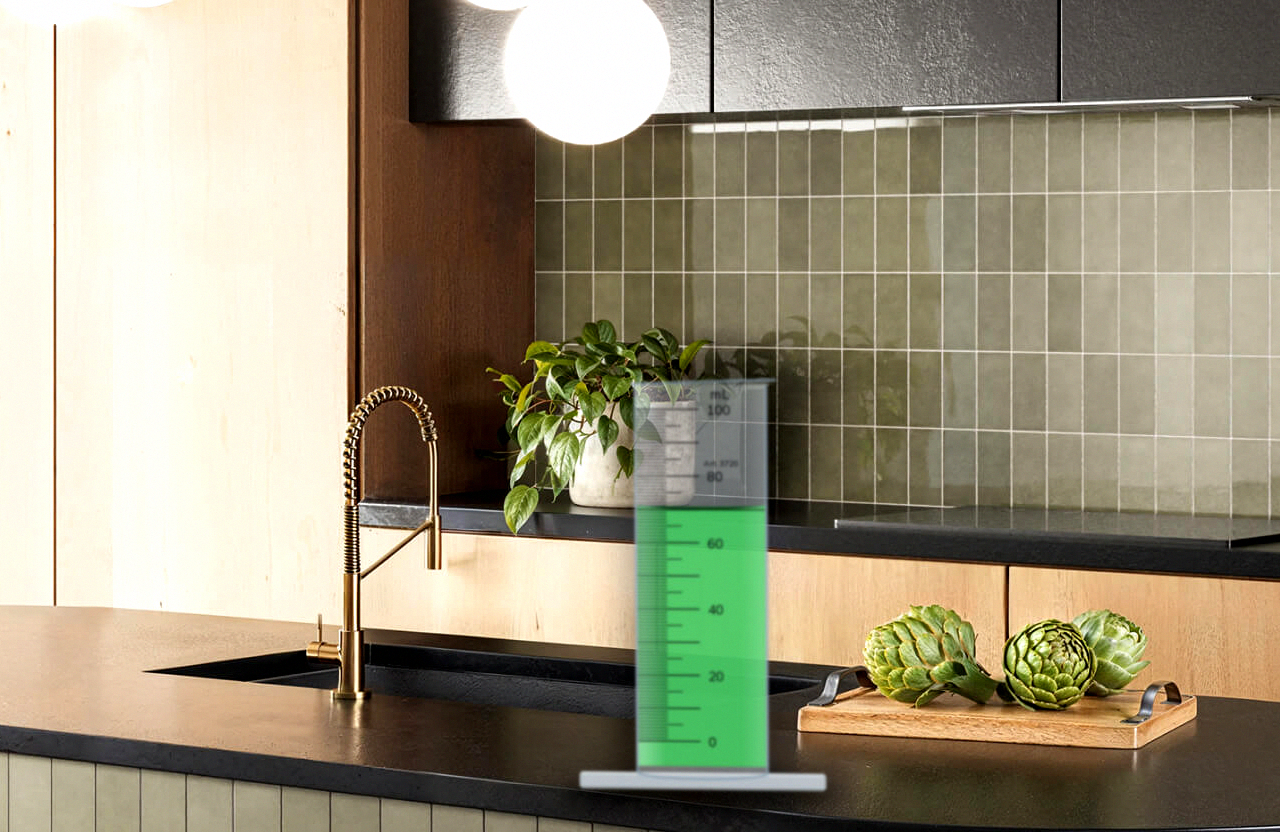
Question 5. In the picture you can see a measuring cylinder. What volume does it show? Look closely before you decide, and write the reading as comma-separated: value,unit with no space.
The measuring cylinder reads 70,mL
